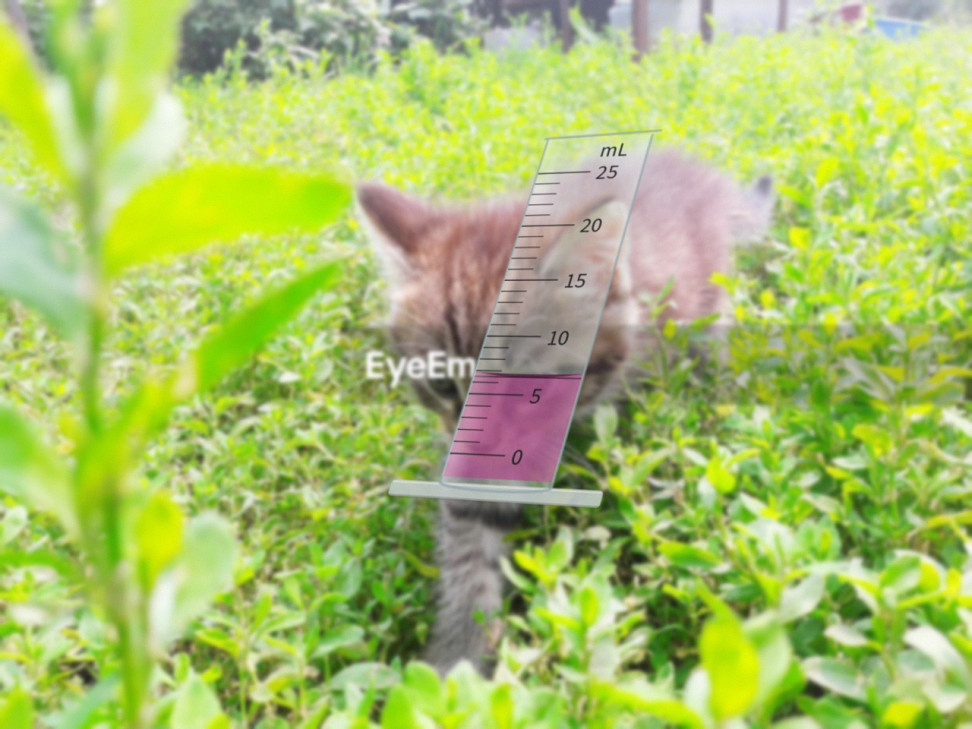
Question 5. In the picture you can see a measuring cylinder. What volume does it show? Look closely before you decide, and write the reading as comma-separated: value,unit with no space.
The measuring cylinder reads 6.5,mL
